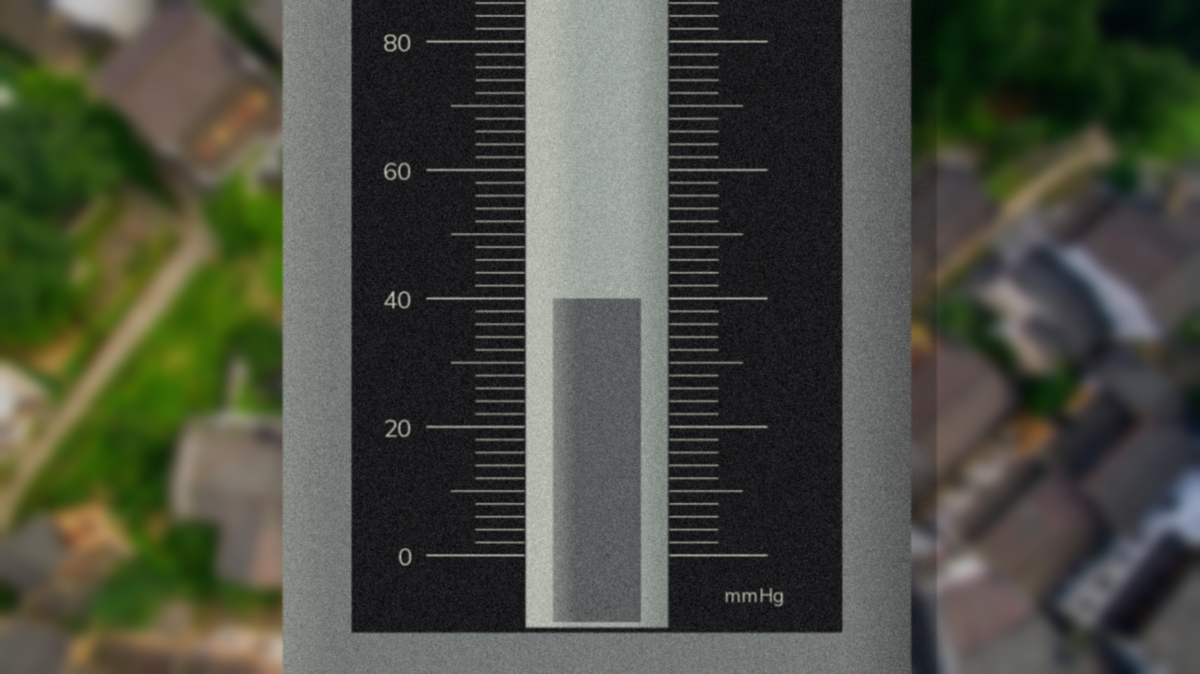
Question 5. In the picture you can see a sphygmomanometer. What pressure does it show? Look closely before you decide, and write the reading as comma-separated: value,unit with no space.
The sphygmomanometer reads 40,mmHg
